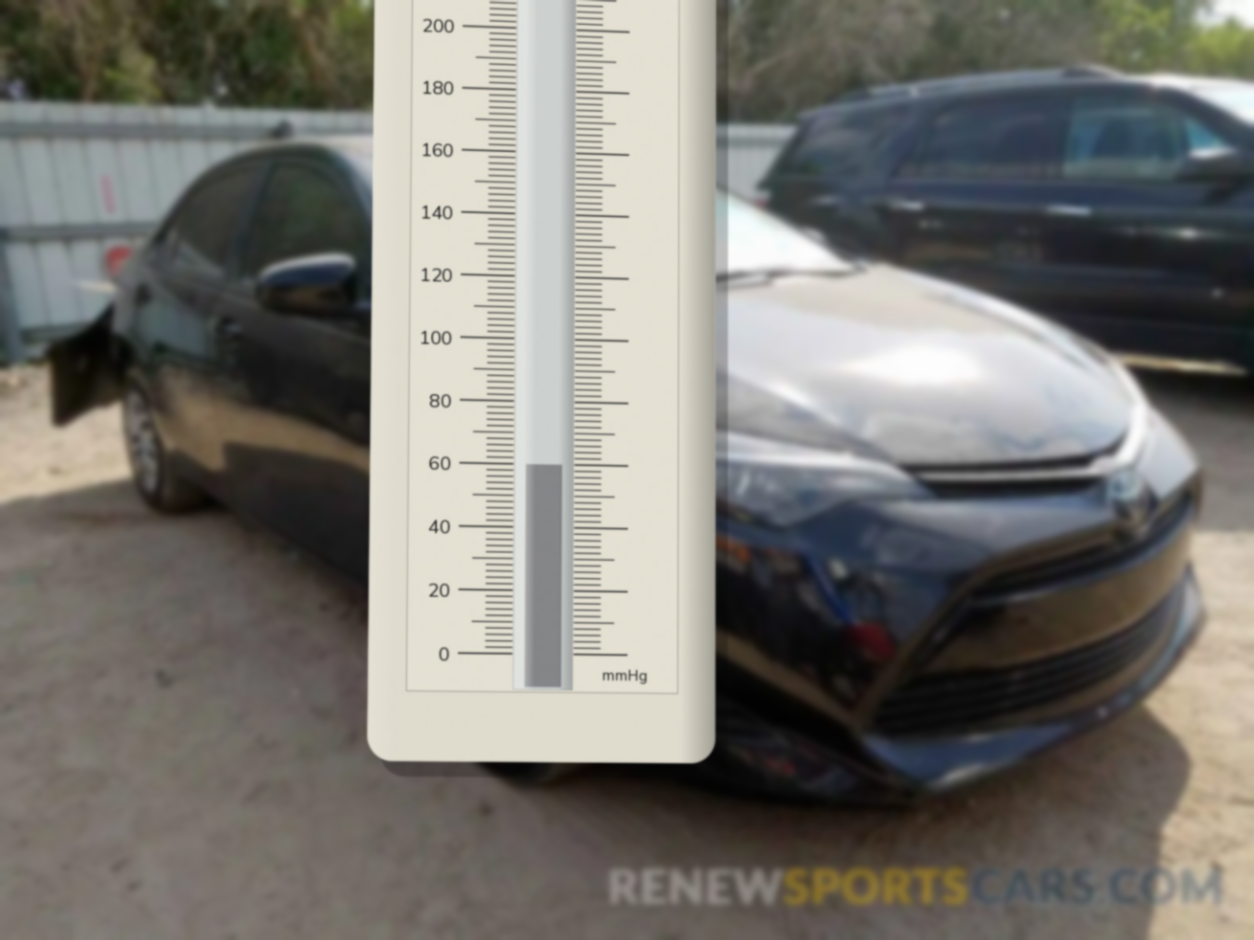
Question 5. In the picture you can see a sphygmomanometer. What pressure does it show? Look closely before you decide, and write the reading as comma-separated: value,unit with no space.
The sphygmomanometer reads 60,mmHg
